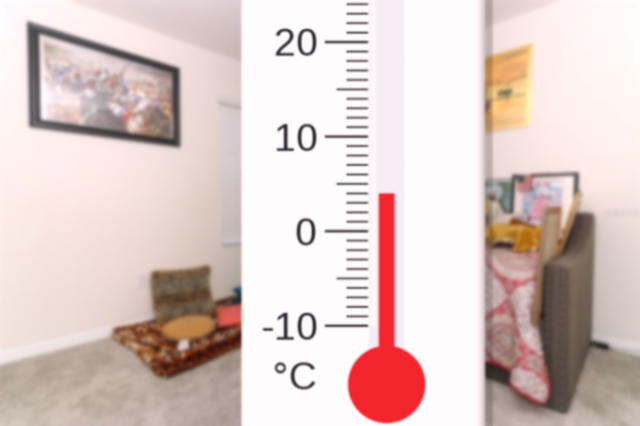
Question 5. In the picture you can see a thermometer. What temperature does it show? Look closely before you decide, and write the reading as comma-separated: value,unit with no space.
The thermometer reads 4,°C
